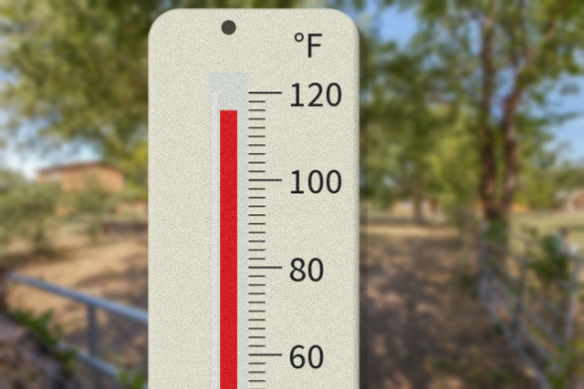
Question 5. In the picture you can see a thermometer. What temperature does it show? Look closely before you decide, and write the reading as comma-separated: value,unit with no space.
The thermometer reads 116,°F
